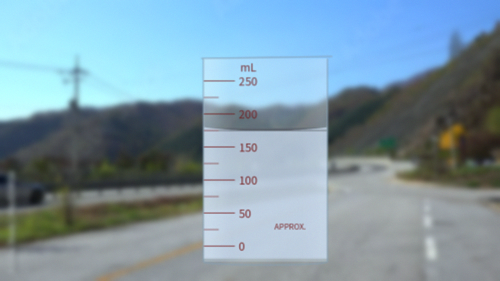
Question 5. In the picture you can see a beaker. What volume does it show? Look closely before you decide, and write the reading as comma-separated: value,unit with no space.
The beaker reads 175,mL
